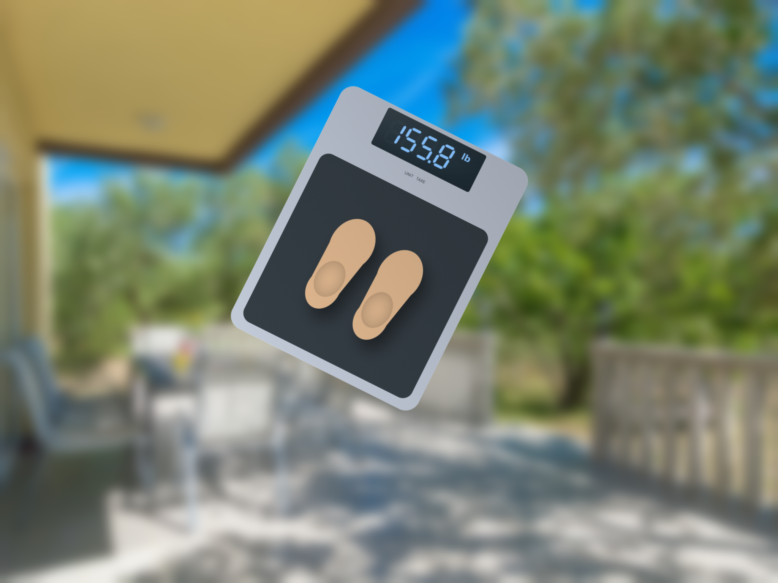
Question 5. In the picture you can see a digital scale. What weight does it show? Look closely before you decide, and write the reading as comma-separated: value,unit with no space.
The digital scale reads 155.8,lb
